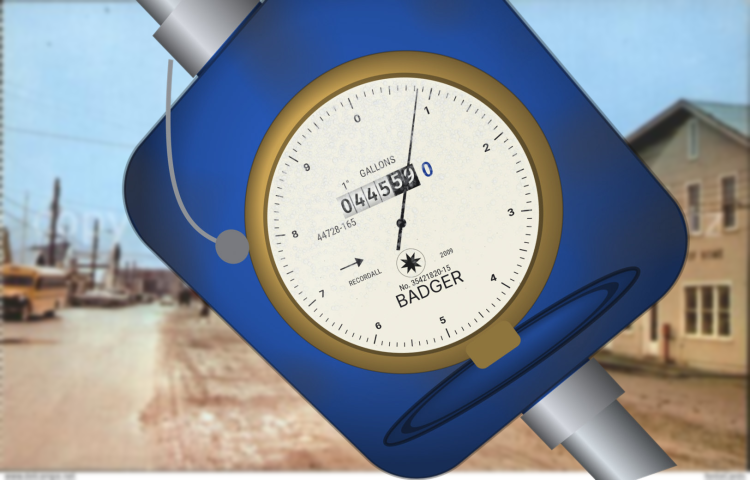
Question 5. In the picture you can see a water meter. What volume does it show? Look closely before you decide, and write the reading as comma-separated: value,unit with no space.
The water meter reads 445590.8,gal
